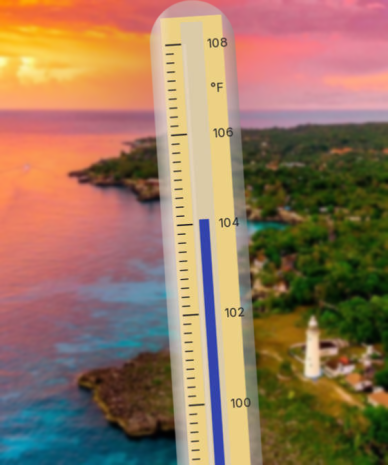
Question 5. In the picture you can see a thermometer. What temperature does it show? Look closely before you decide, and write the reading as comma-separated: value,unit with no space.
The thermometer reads 104.1,°F
